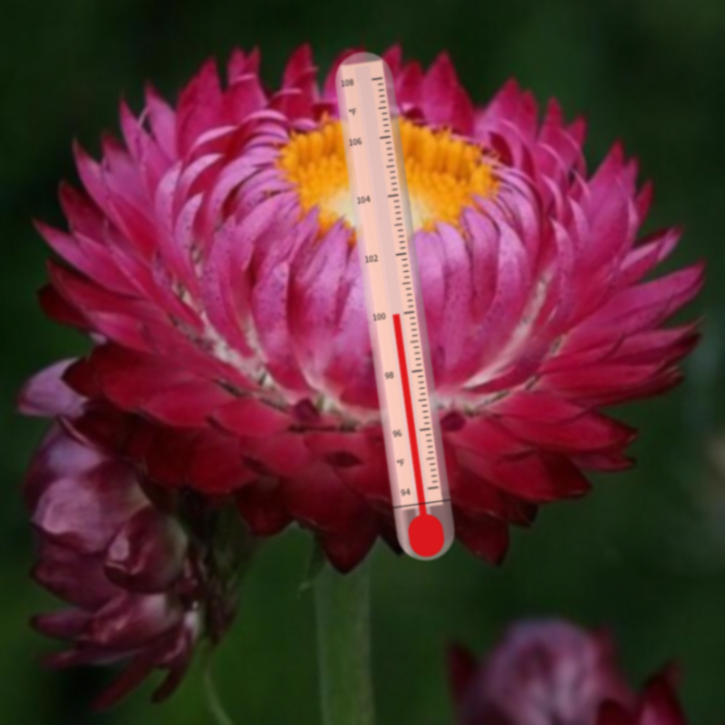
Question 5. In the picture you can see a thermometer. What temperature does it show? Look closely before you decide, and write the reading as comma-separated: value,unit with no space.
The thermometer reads 100,°F
